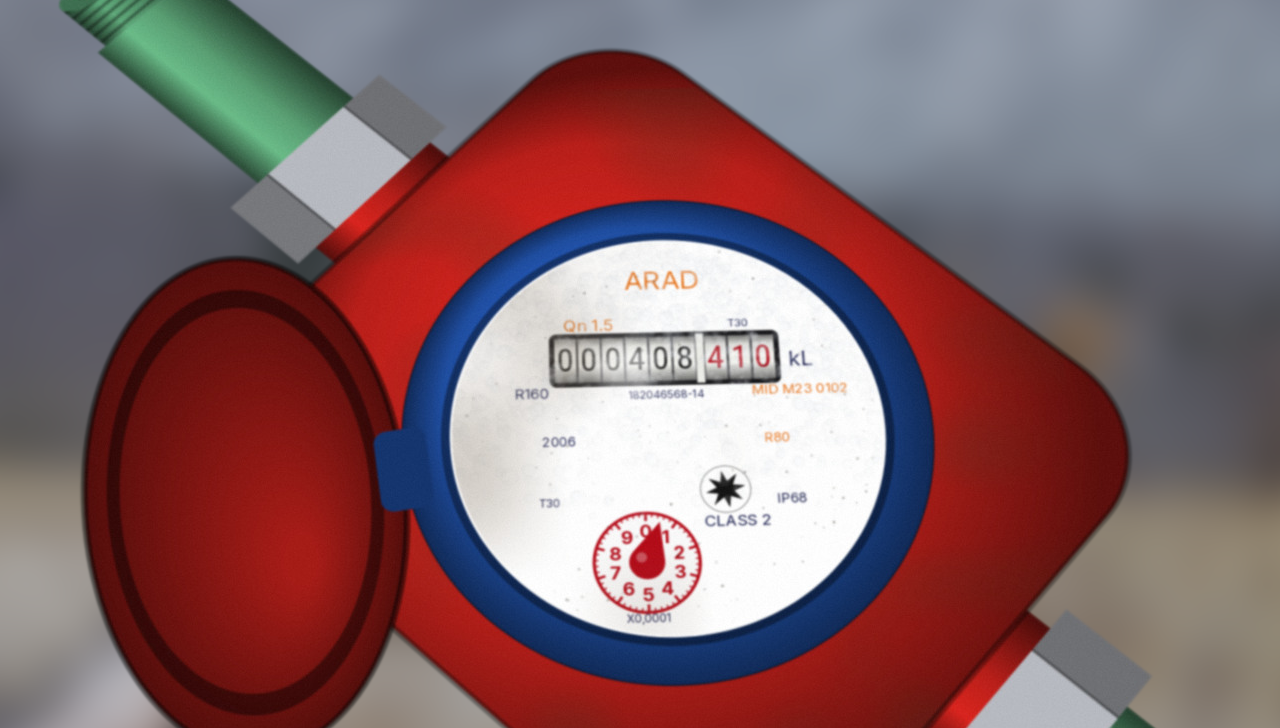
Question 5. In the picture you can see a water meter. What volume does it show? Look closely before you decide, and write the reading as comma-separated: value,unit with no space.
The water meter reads 408.4100,kL
